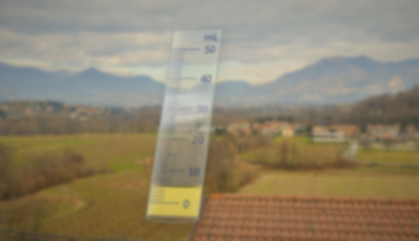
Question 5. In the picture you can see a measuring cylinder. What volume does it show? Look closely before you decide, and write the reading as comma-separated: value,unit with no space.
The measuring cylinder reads 5,mL
